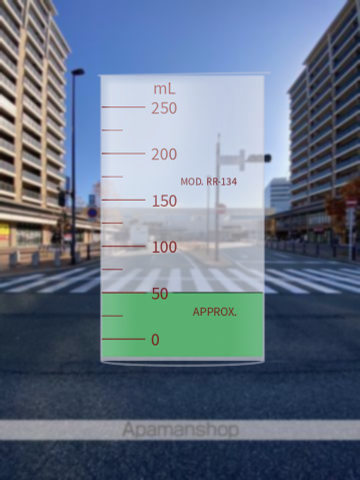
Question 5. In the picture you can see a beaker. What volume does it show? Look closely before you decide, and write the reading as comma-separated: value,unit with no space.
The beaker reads 50,mL
